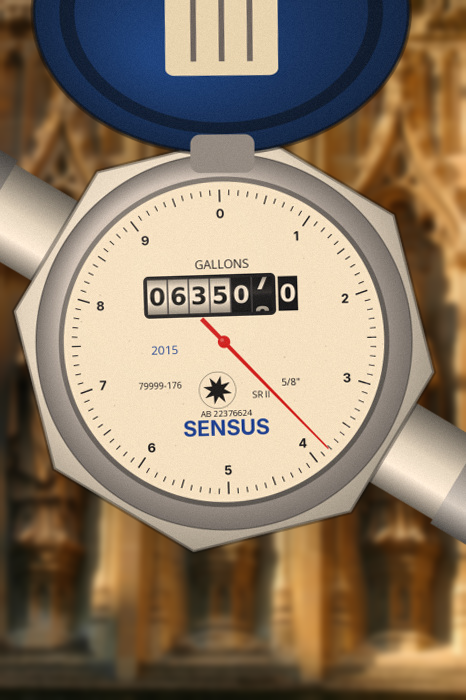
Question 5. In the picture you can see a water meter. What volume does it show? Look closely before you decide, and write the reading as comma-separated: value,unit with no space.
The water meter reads 635073.8,gal
